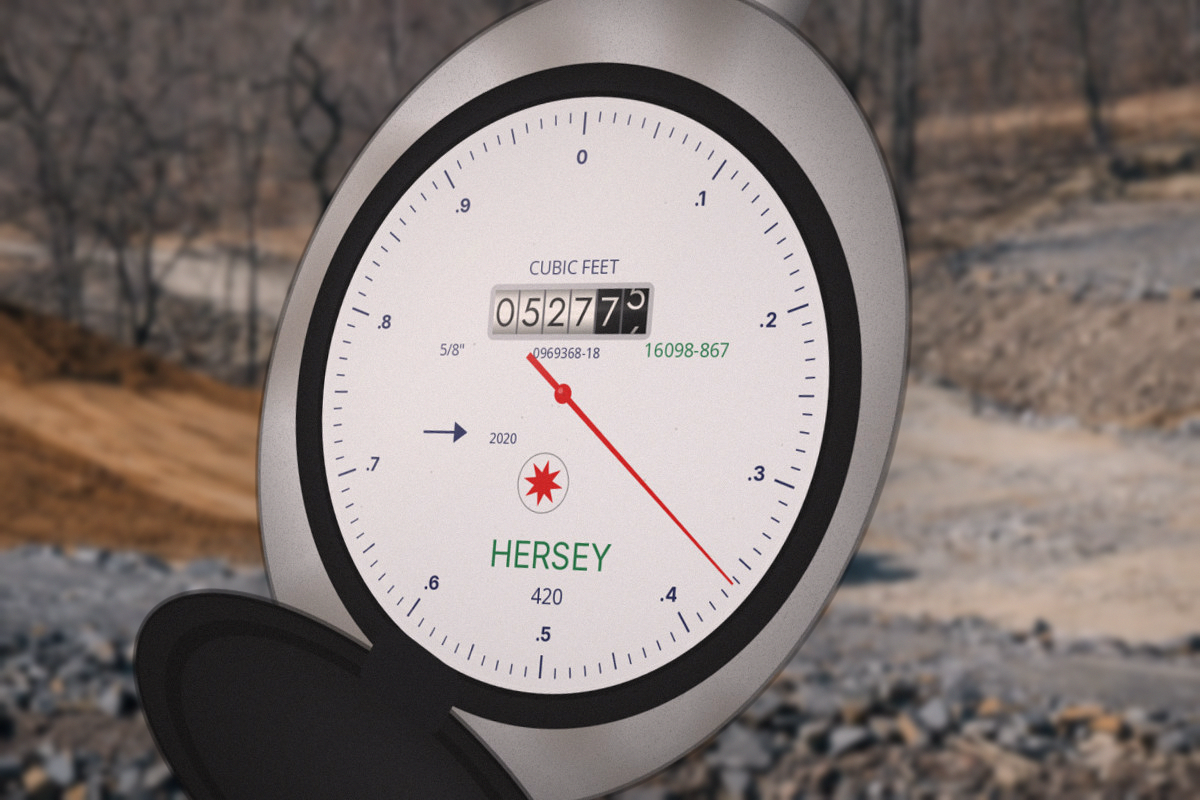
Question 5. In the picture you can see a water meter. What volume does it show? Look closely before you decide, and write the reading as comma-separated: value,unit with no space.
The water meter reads 52775.36,ft³
